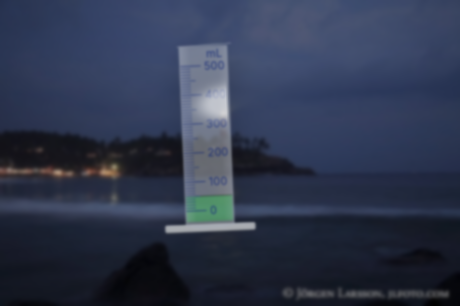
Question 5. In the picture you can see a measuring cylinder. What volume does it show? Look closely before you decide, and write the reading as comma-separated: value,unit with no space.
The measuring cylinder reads 50,mL
